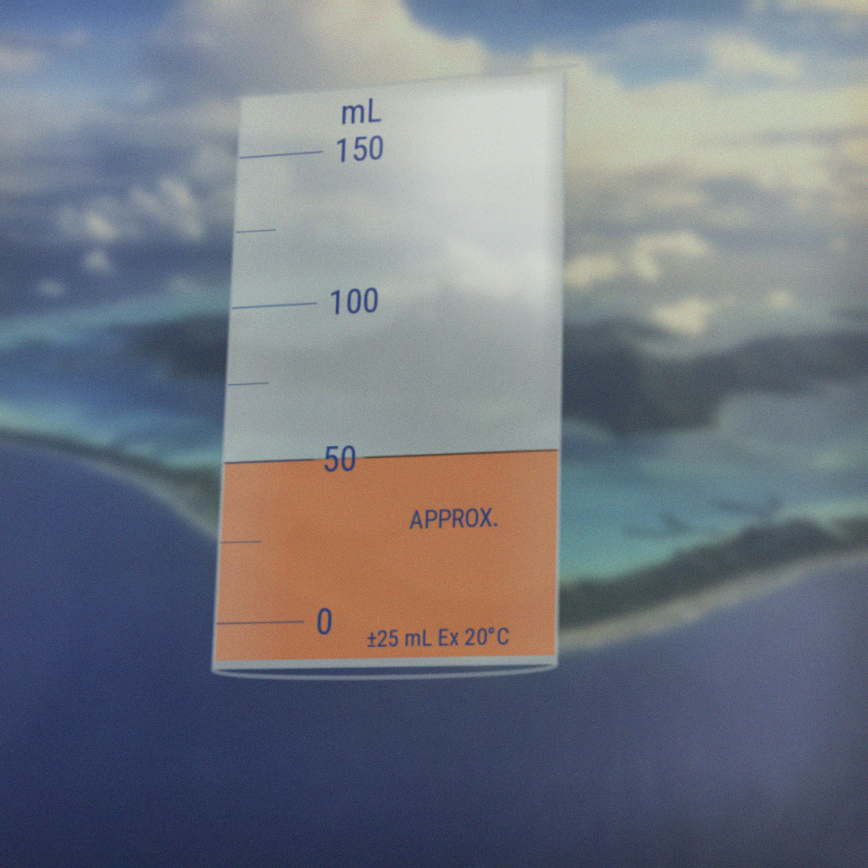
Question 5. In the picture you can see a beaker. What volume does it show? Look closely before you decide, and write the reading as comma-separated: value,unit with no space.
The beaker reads 50,mL
